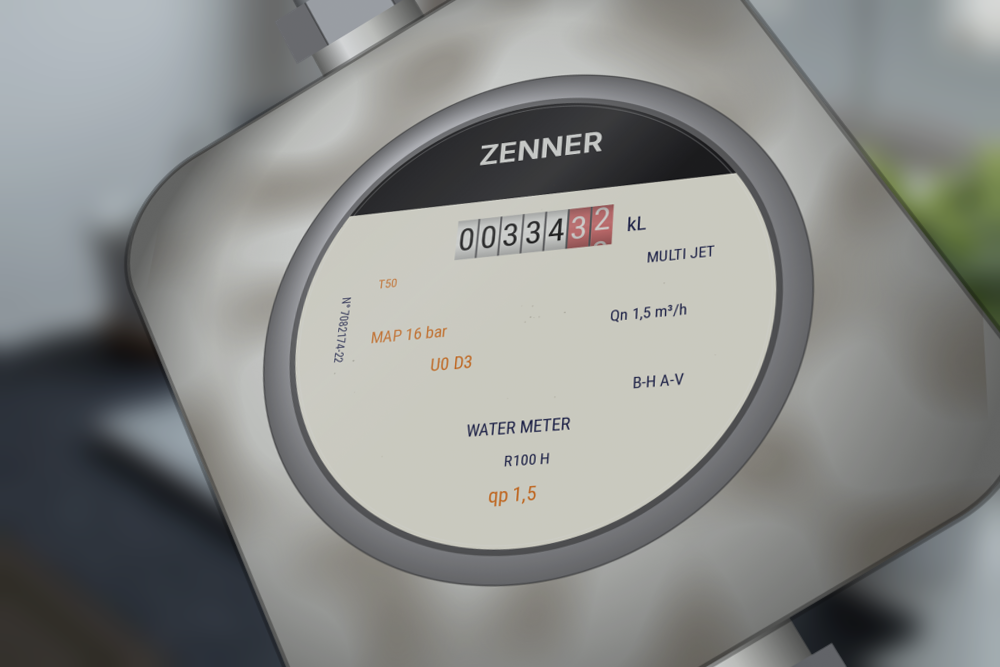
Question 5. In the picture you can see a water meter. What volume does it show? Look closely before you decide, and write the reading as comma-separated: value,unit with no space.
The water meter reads 334.32,kL
